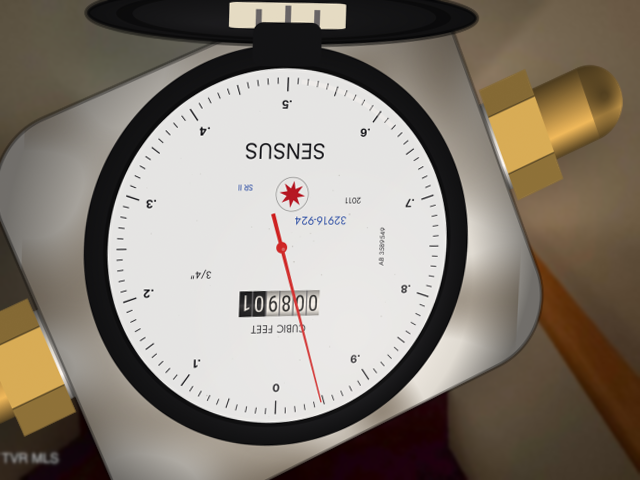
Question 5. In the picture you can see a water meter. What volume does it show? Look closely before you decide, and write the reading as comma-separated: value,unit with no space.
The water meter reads 8900.95,ft³
